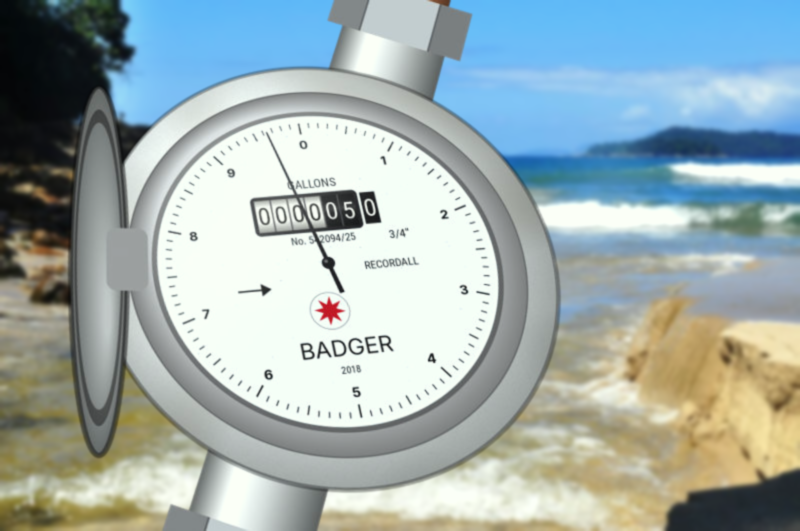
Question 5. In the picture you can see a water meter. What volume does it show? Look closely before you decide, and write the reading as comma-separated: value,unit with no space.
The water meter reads 49.6,gal
